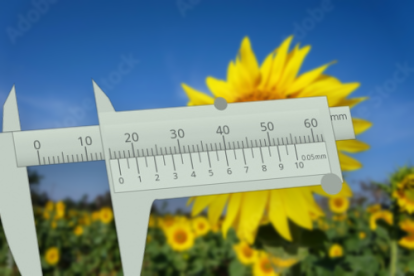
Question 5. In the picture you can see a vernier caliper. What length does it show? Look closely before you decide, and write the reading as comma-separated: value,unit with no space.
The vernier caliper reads 16.5,mm
